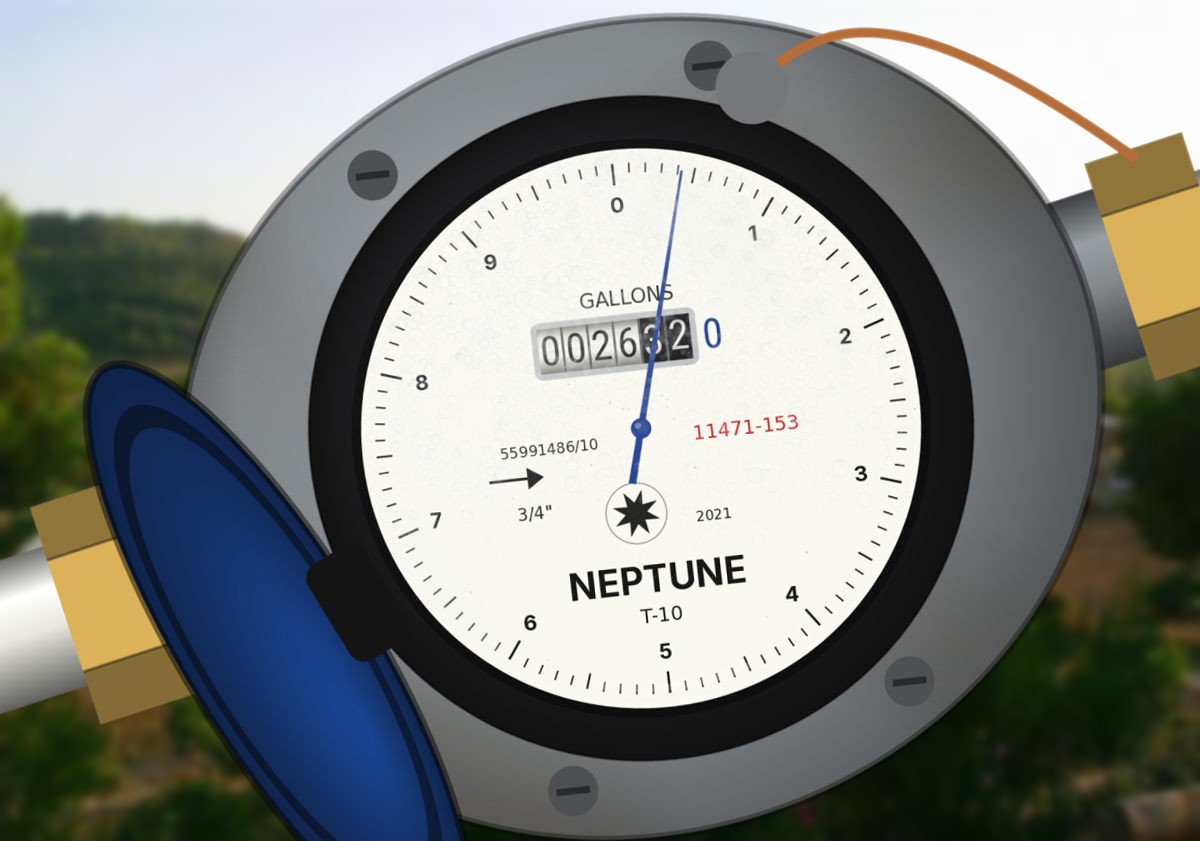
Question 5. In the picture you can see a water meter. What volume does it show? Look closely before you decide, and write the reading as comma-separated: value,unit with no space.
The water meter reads 26320.4,gal
